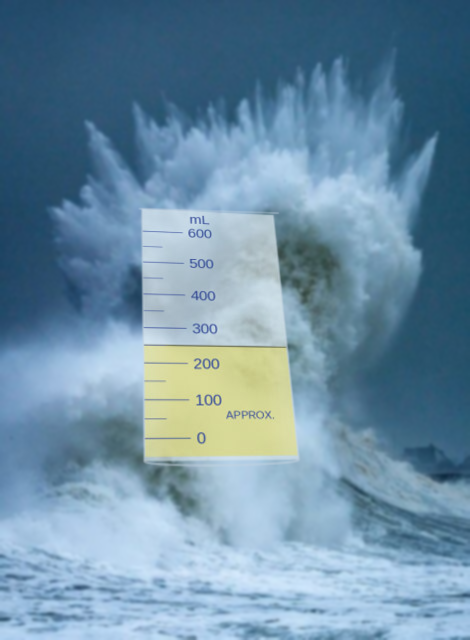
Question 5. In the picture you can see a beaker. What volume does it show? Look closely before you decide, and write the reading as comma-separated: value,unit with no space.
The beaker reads 250,mL
